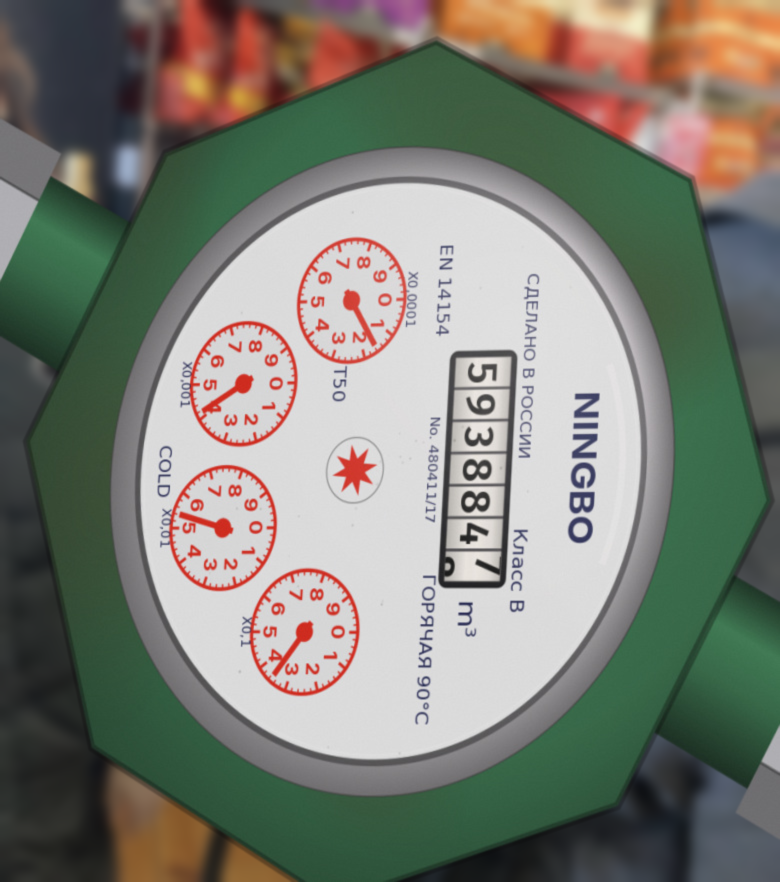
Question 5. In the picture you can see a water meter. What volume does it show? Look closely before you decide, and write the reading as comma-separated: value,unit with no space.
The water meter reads 5938847.3541,m³
